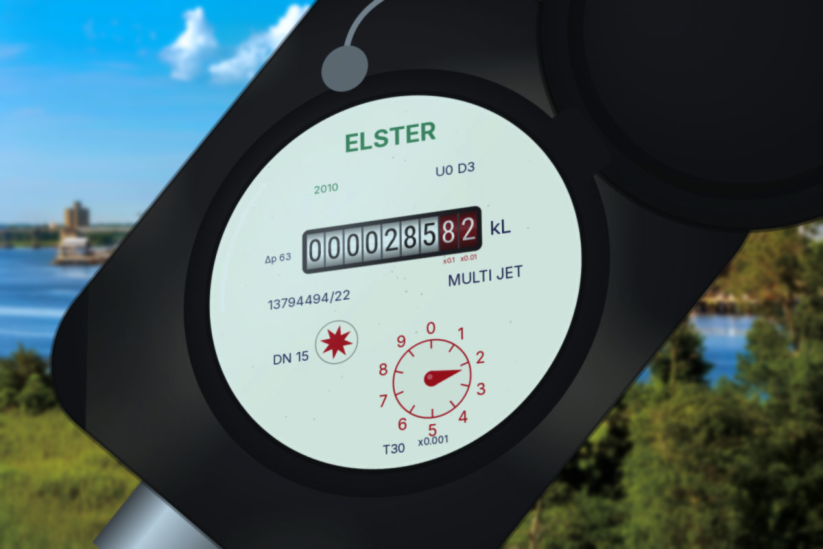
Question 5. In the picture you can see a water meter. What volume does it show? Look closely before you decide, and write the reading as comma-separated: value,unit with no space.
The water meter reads 285.822,kL
